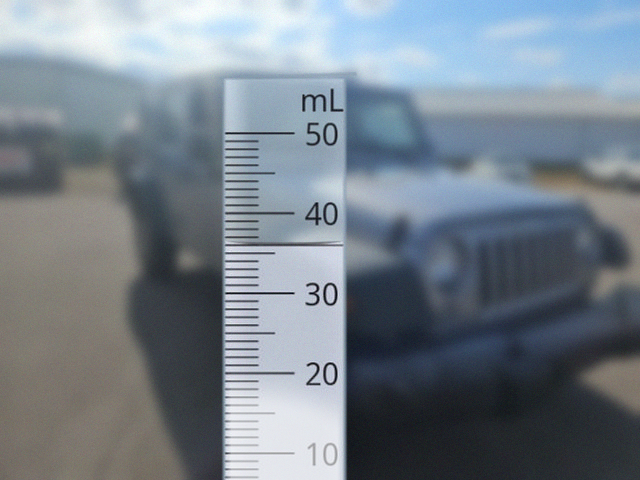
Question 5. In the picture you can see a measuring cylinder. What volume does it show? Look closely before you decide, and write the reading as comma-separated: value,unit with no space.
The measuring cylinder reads 36,mL
